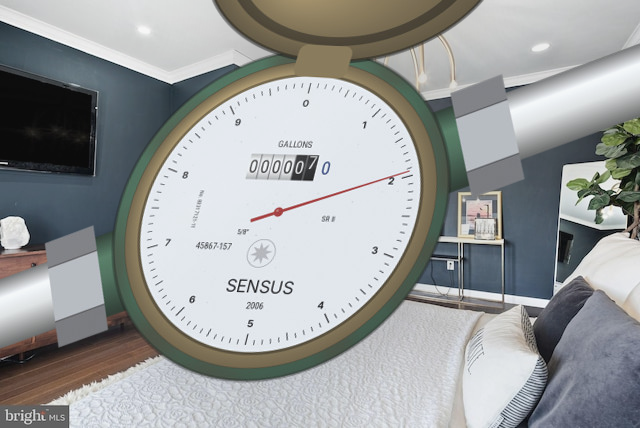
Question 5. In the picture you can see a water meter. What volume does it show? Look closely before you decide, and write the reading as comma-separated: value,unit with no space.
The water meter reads 71.9,gal
